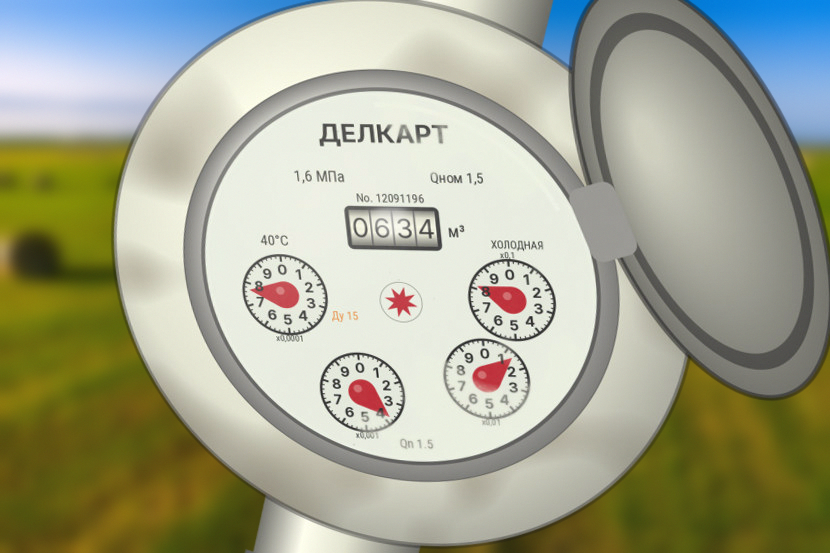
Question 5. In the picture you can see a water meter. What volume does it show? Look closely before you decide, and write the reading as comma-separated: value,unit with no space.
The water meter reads 634.8137,m³
